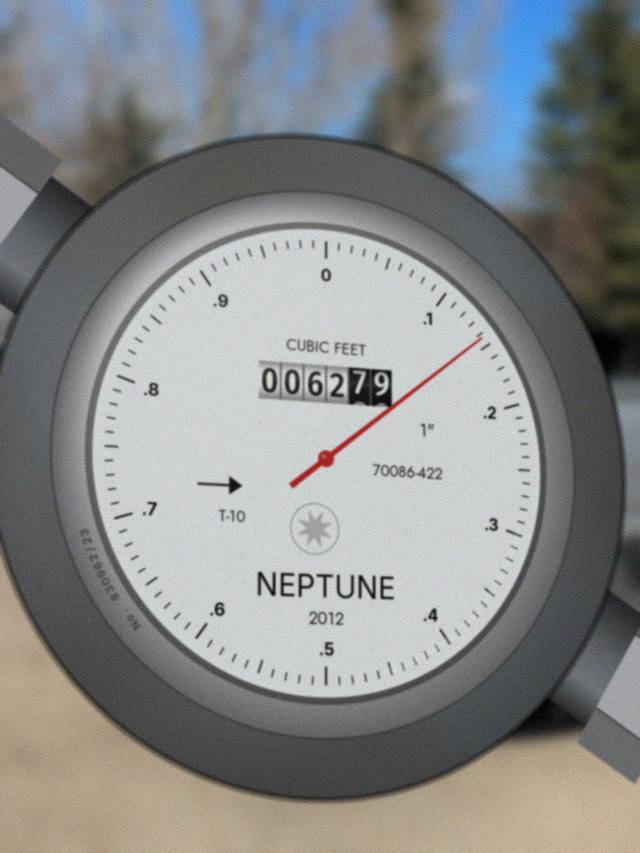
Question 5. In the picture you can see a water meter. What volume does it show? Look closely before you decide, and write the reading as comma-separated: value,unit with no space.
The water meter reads 6279.14,ft³
